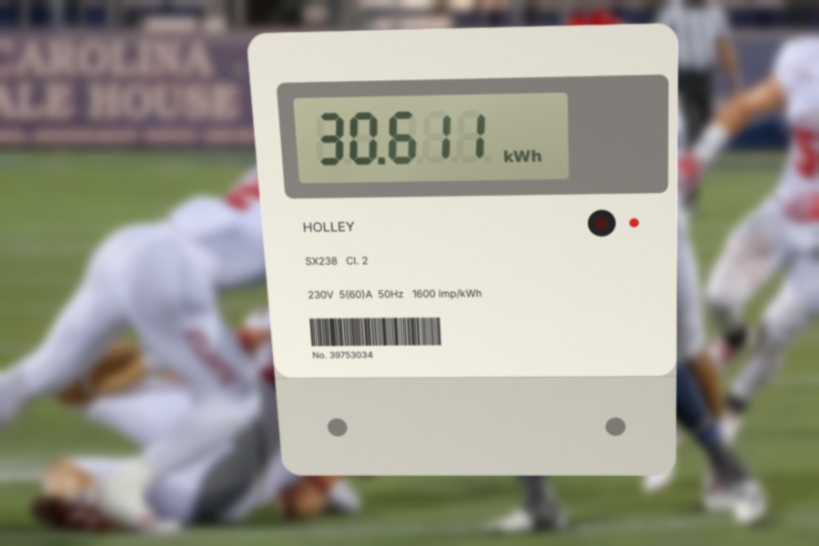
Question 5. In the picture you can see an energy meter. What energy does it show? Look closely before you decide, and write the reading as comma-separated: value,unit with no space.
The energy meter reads 30.611,kWh
